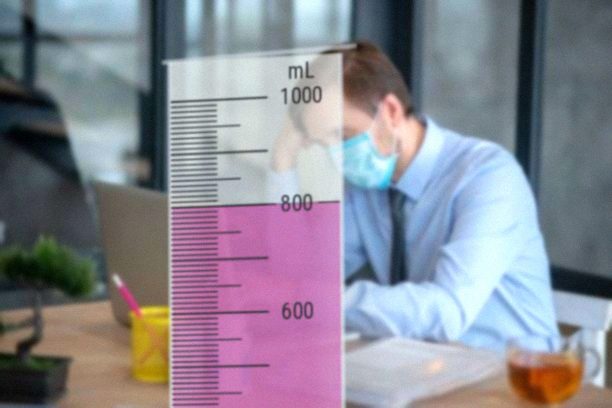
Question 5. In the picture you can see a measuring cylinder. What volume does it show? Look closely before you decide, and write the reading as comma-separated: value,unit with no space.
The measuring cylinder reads 800,mL
